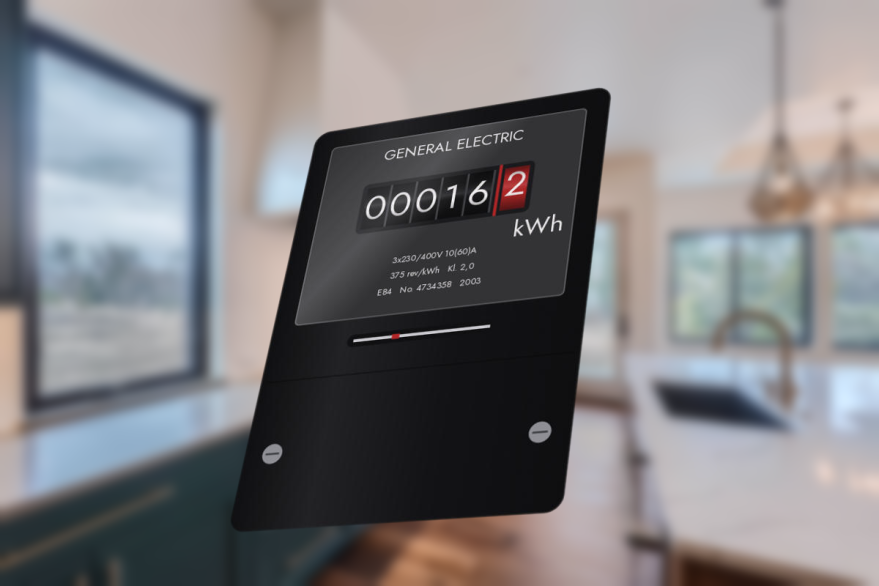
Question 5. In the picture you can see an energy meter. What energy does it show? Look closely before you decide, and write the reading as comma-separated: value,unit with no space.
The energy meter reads 16.2,kWh
